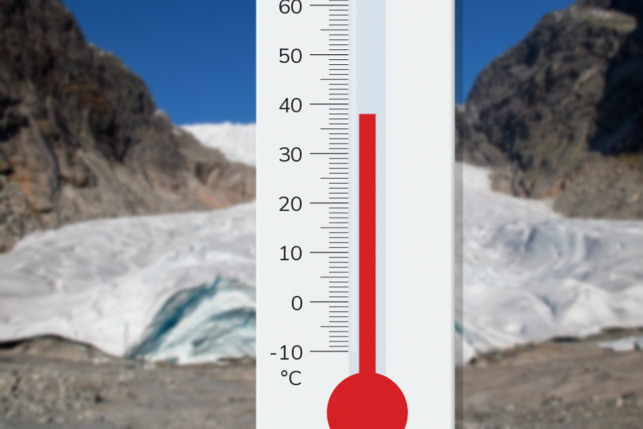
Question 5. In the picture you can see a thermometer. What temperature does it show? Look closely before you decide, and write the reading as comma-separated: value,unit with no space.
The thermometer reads 38,°C
